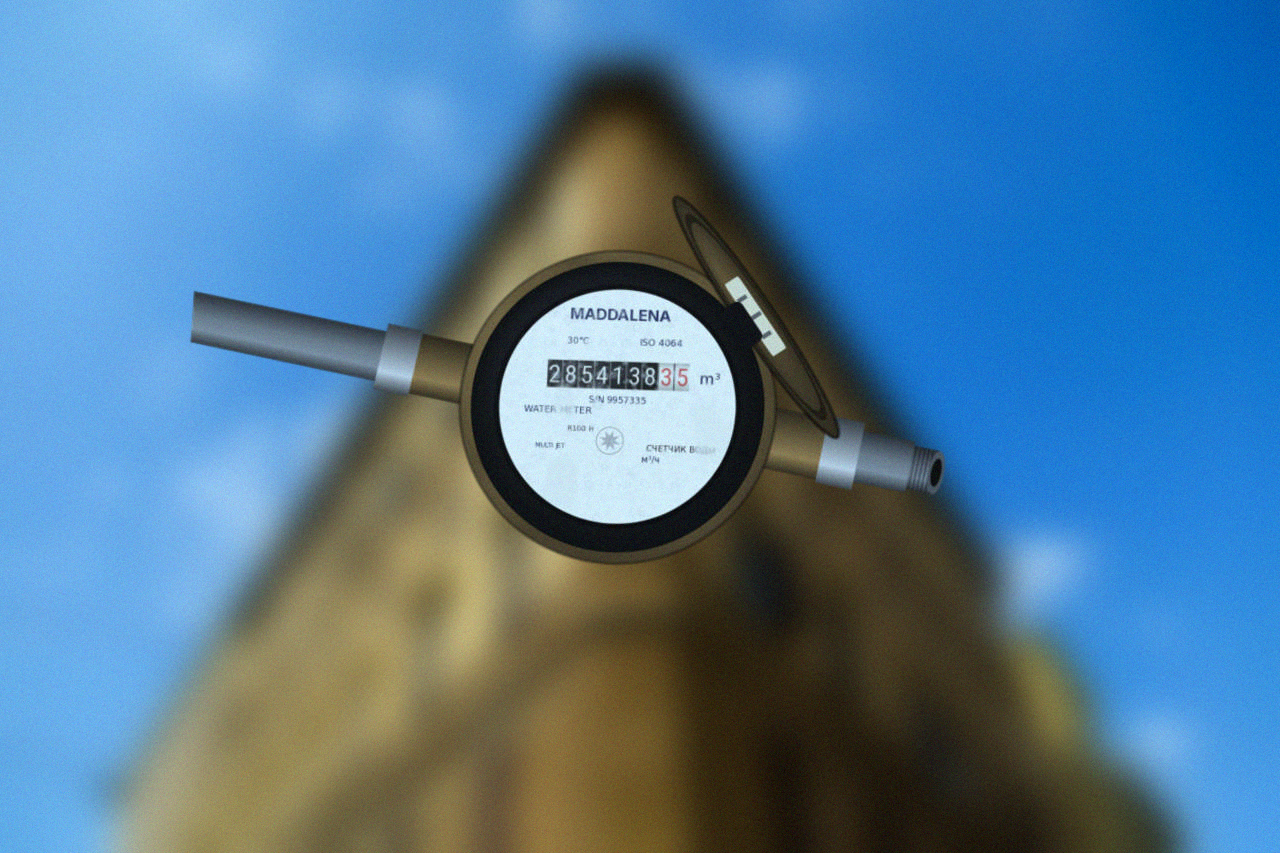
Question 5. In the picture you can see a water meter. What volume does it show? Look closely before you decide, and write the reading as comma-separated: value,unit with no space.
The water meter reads 2854138.35,m³
